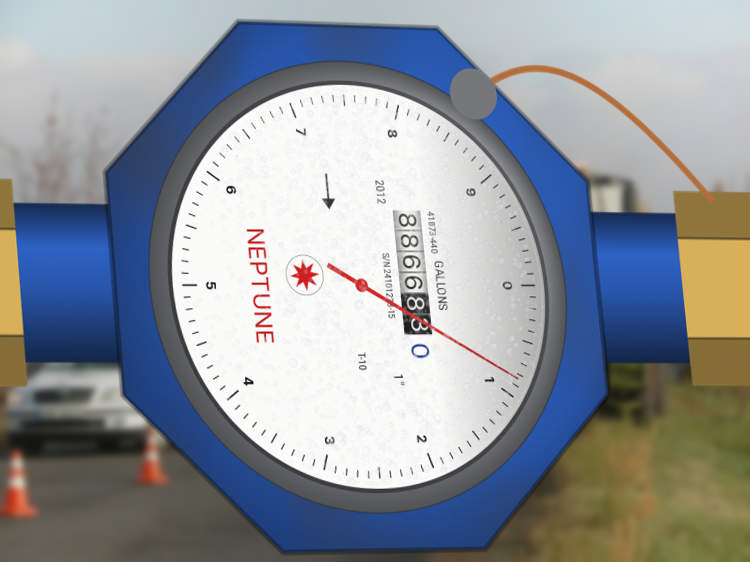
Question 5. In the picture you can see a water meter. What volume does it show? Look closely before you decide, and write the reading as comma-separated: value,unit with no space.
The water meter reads 8866830.8,gal
